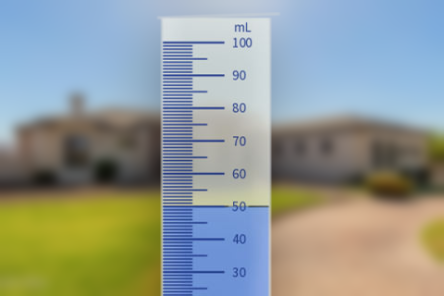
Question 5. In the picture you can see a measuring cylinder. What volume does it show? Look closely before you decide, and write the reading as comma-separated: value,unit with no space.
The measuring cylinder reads 50,mL
